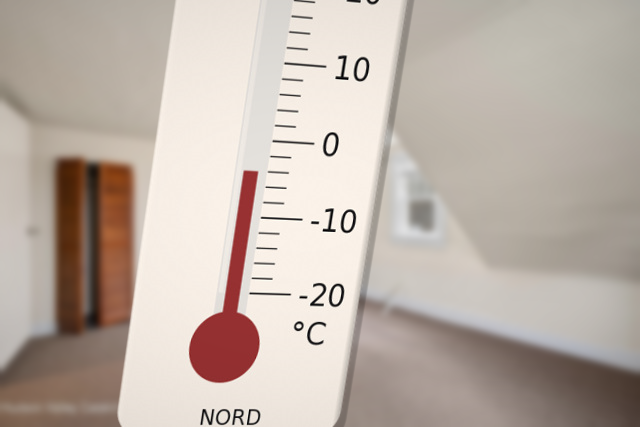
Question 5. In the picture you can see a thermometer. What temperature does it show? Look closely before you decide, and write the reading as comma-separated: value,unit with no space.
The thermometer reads -4,°C
